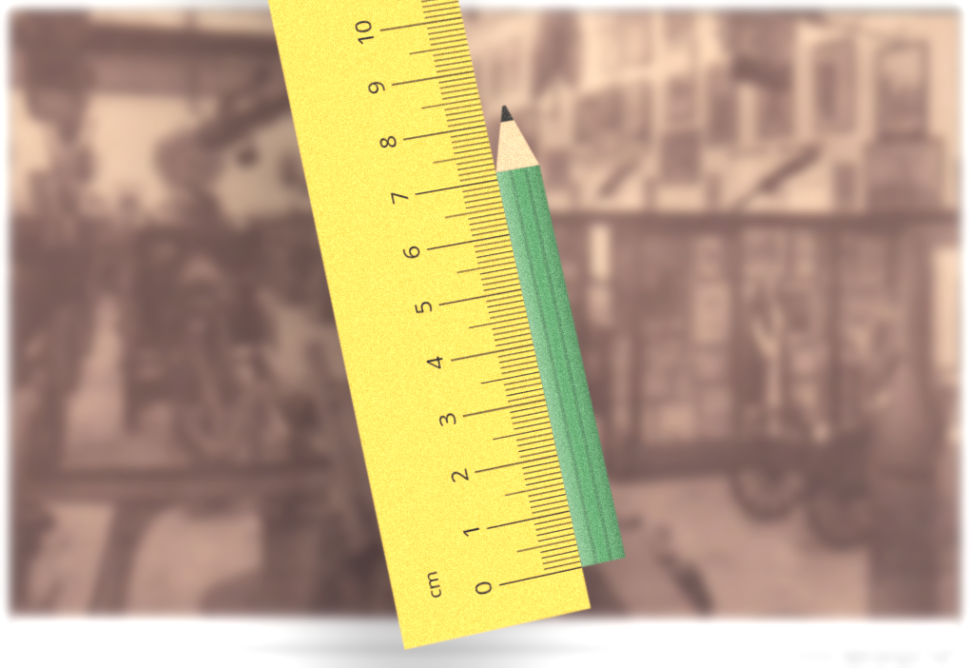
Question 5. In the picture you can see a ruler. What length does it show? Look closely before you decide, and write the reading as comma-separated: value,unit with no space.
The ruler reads 8.3,cm
